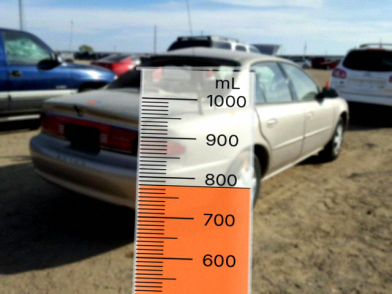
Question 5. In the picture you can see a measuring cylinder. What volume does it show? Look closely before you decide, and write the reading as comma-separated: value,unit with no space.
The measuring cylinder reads 780,mL
